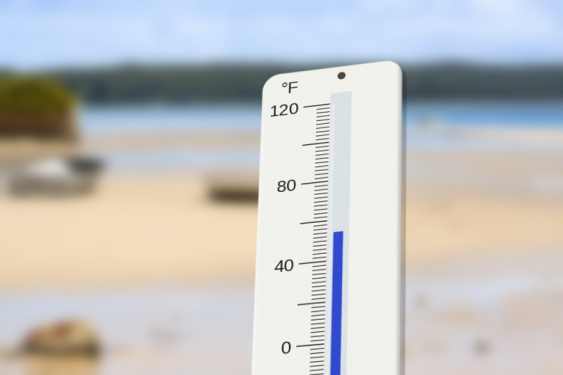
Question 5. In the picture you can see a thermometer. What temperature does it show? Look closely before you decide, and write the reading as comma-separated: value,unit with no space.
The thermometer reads 54,°F
